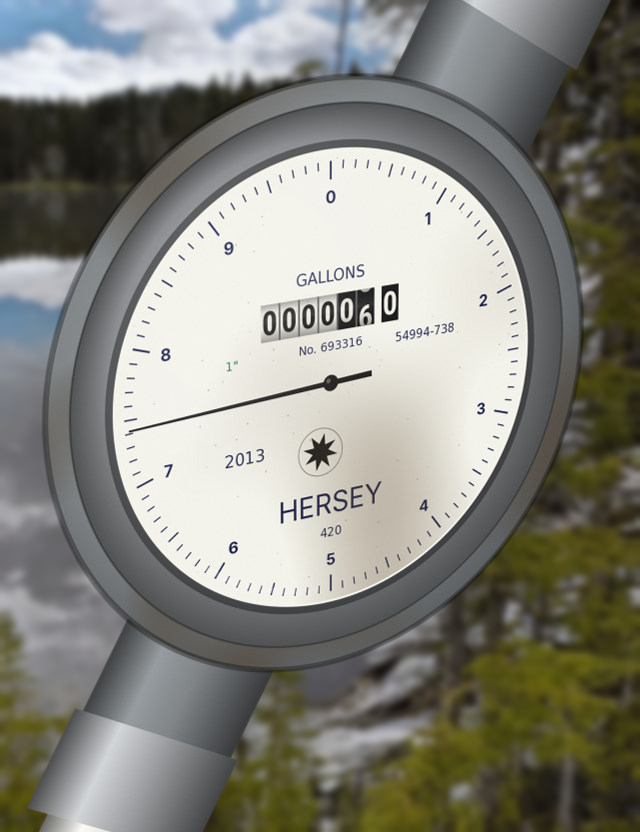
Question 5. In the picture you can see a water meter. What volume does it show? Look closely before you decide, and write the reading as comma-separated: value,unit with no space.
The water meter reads 57.4,gal
